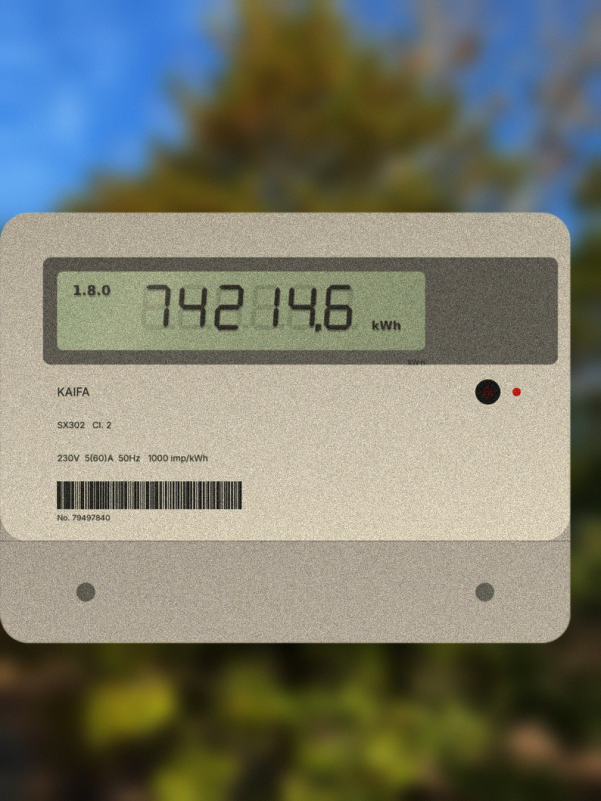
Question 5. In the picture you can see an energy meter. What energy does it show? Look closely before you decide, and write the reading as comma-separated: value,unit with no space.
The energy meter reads 74214.6,kWh
